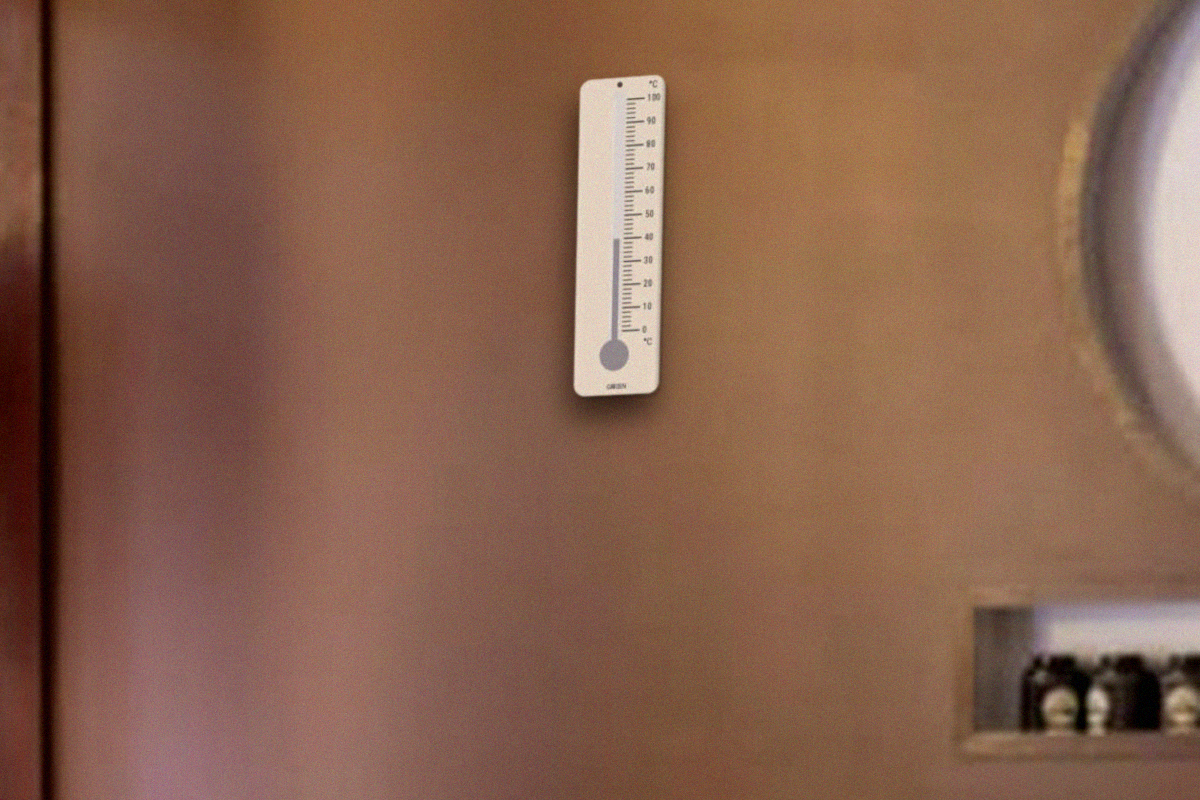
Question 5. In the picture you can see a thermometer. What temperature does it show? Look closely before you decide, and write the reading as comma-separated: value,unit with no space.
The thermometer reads 40,°C
